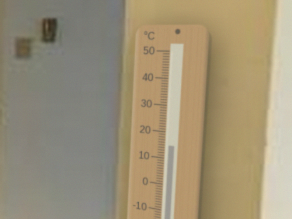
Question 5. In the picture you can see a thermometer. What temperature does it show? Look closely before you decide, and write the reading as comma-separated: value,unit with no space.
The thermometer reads 15,°C
